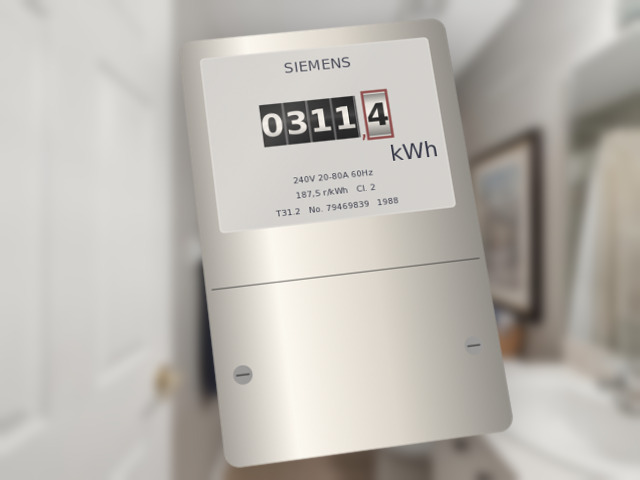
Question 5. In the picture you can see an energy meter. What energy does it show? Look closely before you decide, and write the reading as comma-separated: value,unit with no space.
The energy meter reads 311.4,kWh
